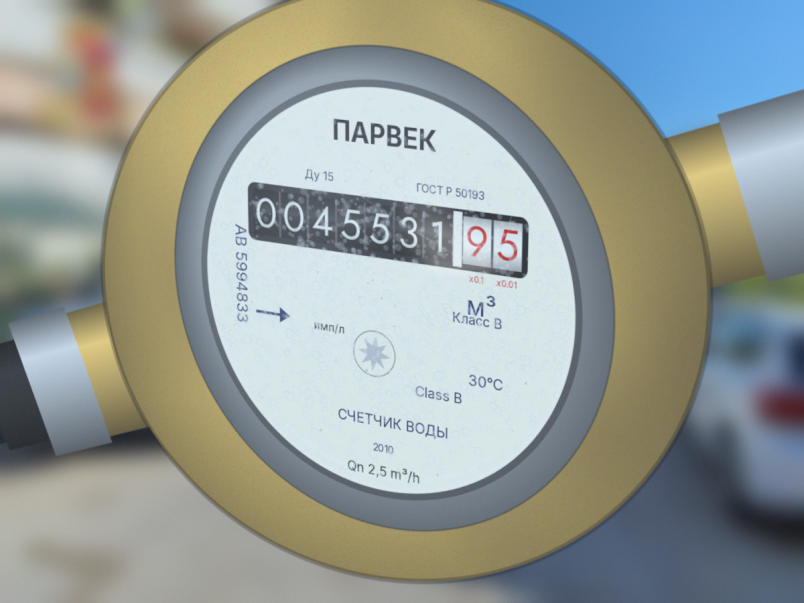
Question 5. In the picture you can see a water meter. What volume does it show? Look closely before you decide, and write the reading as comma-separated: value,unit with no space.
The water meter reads 45531.95,m³
